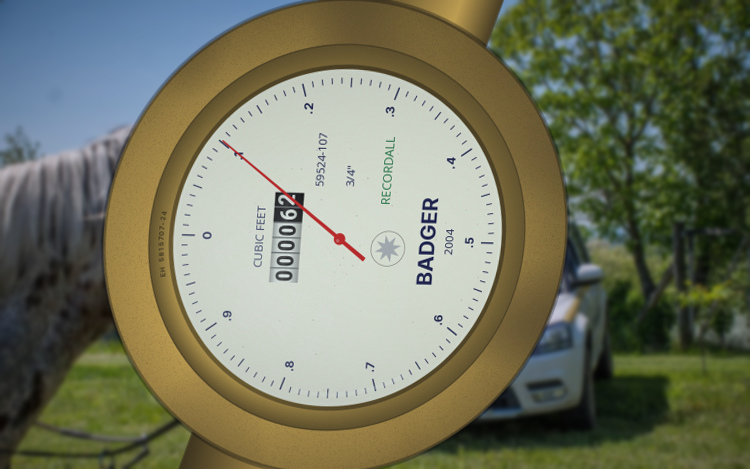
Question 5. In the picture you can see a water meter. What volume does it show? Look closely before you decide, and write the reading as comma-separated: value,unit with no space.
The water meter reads 62.10,ft³
